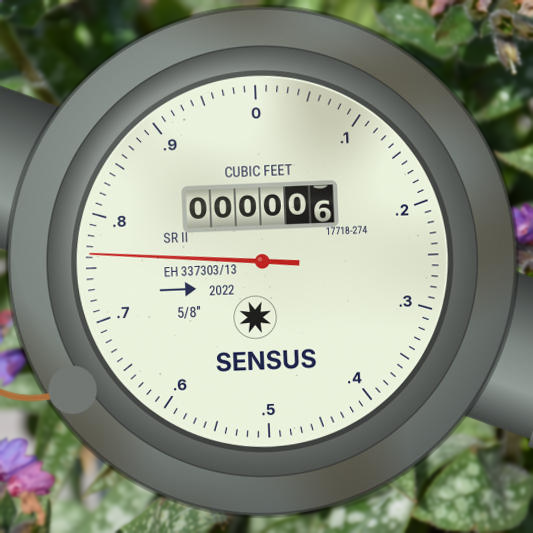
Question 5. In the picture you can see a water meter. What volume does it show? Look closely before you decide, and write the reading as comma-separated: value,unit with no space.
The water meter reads 5.76,ft³
